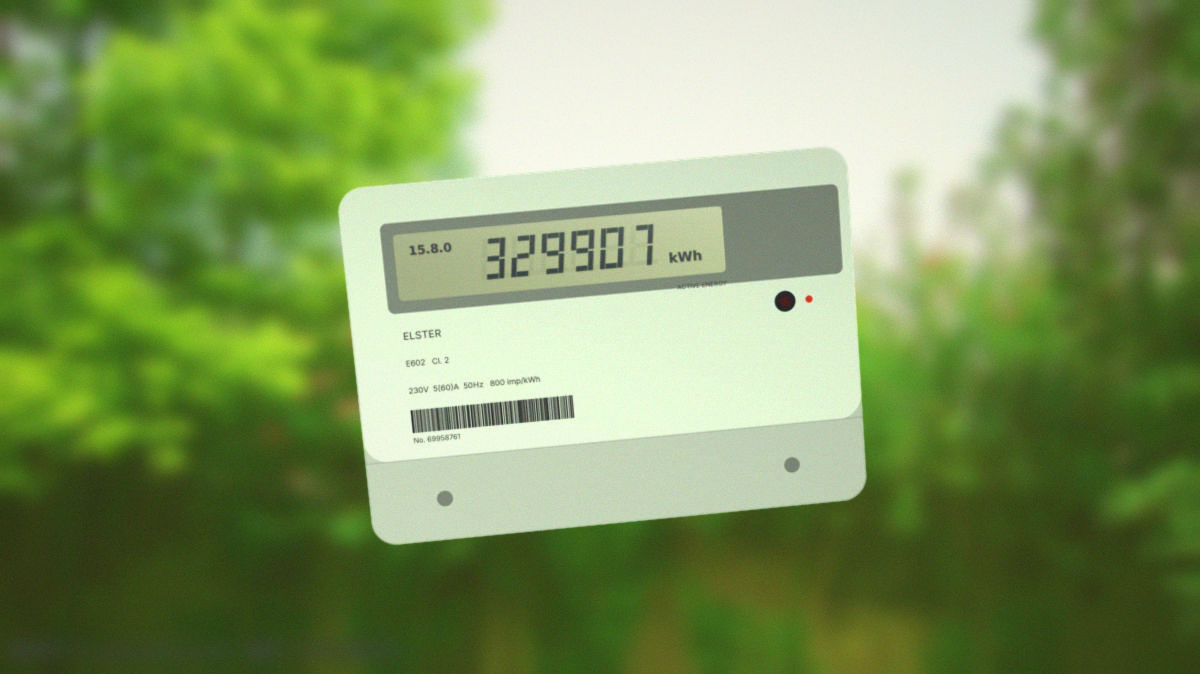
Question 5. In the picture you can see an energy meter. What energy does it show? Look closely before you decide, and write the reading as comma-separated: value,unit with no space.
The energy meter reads 329907,kWh
